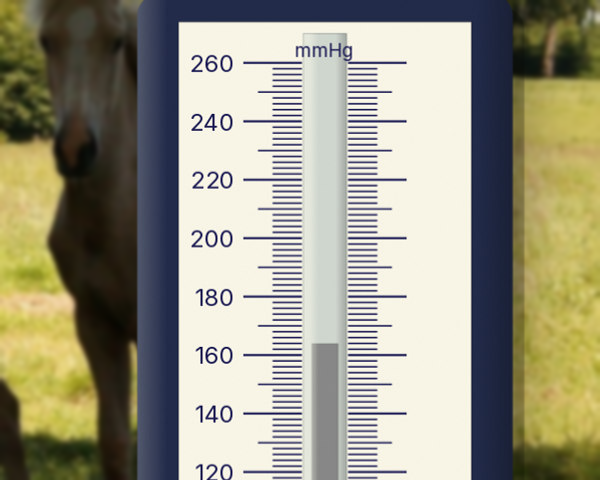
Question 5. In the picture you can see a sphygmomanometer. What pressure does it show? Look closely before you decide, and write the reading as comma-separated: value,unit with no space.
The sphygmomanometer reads 164,mmHg
